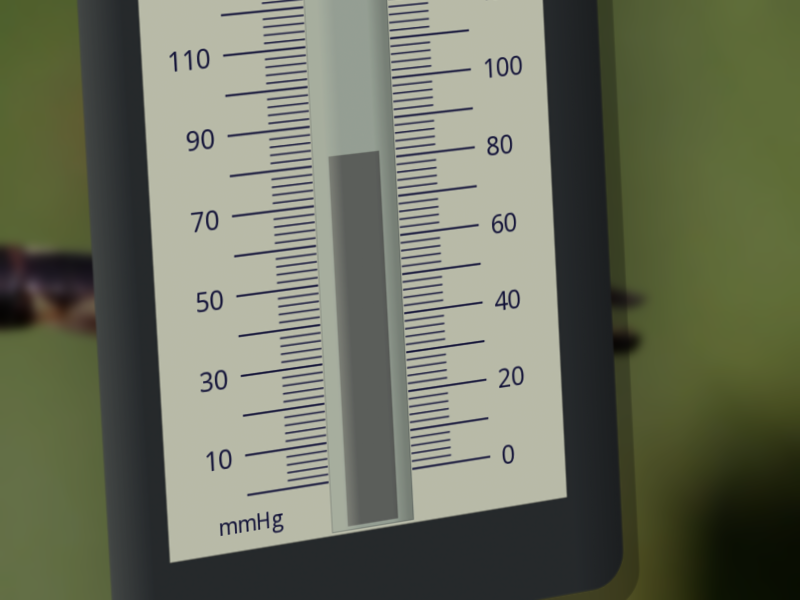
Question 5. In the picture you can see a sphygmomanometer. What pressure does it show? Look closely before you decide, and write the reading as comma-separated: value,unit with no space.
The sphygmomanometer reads 82,mmHg
